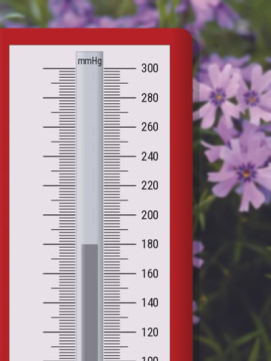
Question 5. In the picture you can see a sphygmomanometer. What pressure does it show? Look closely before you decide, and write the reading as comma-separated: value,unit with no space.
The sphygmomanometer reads 180,mmHg
